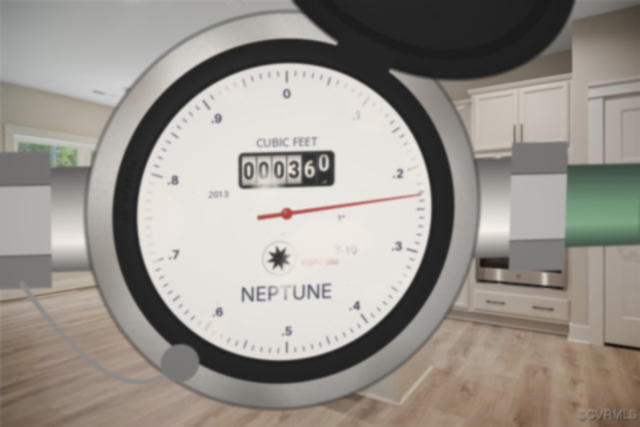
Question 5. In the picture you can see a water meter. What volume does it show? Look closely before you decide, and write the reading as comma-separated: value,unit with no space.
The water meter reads 360.23,ft³
